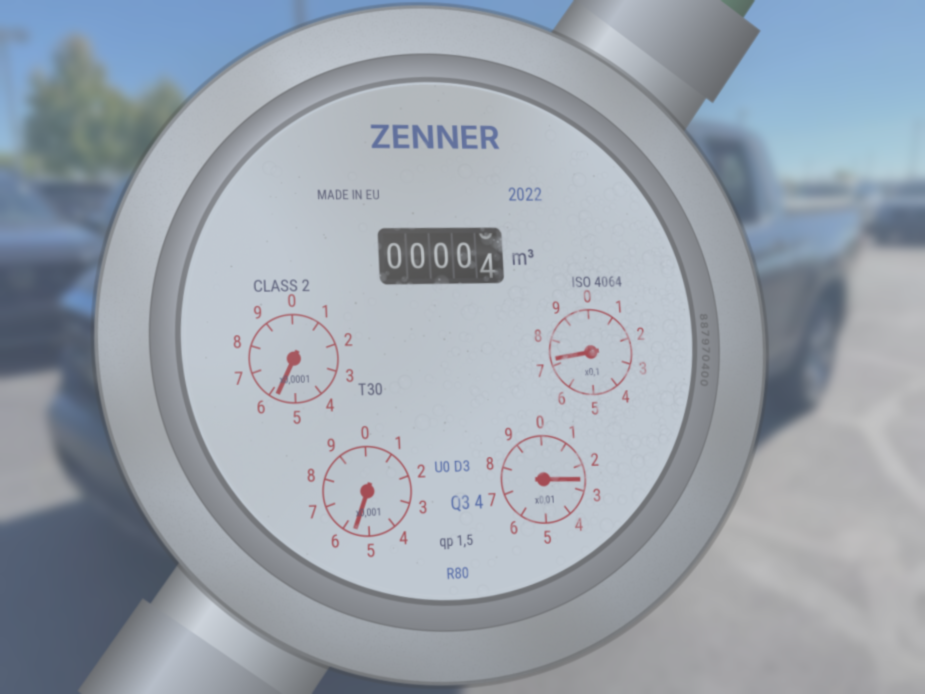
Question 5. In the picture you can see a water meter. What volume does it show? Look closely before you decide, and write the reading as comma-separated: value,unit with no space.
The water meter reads 3.7255,m³
